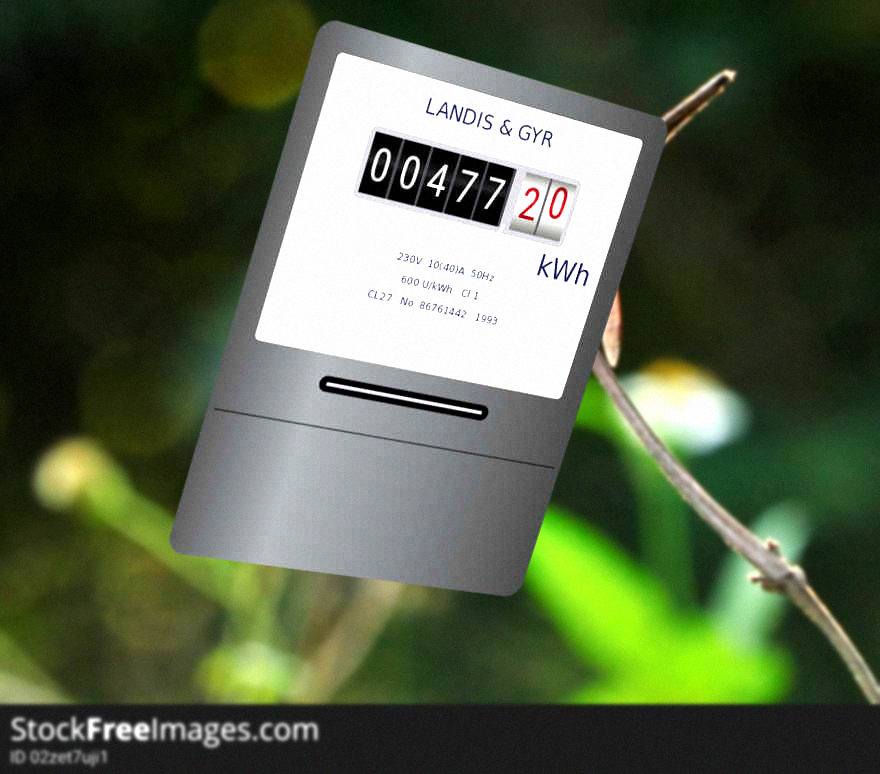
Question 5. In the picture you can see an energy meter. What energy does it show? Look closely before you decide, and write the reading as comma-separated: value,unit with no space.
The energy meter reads 477.20,kWh
